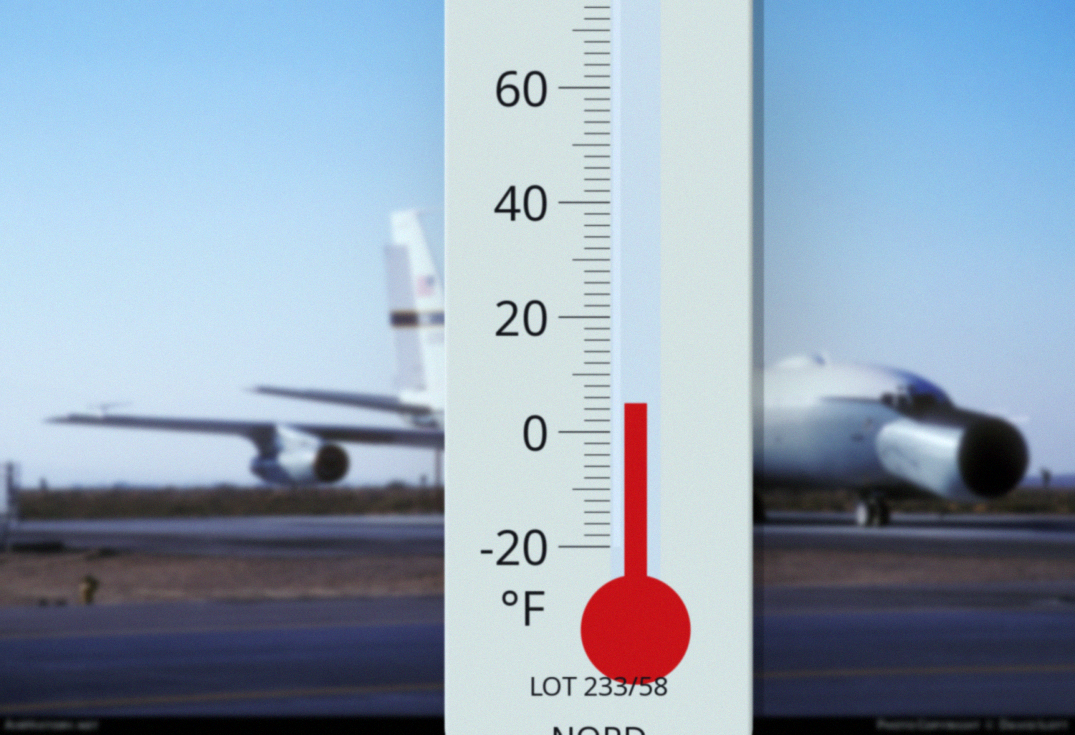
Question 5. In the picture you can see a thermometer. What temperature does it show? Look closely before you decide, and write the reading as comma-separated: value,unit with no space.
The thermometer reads 5,°F
